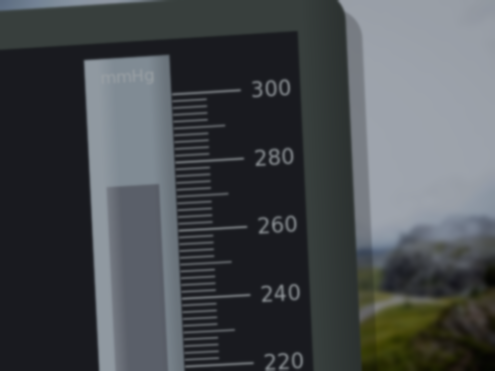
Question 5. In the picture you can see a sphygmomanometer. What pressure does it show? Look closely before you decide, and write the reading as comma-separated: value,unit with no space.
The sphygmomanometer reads 274,mmHg
